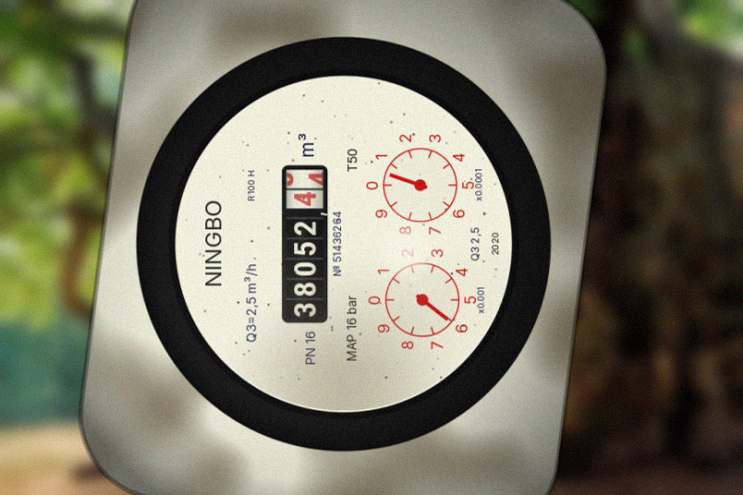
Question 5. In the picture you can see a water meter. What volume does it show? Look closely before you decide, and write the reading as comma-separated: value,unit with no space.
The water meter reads 38052.4360,m³
